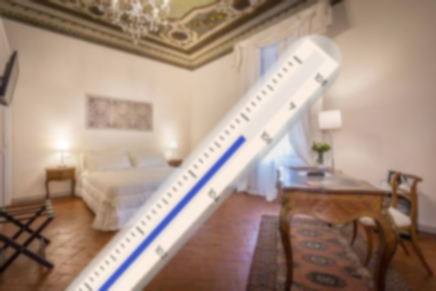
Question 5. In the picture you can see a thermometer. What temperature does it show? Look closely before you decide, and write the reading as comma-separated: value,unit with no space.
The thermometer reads 105.6,°F
